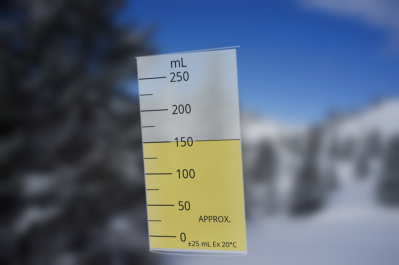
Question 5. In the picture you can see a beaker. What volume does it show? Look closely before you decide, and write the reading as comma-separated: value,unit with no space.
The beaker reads 150,mL
